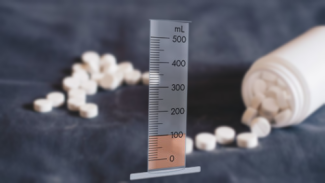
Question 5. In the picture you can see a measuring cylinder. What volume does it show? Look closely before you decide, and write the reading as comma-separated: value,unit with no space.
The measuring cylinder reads 100,mL
